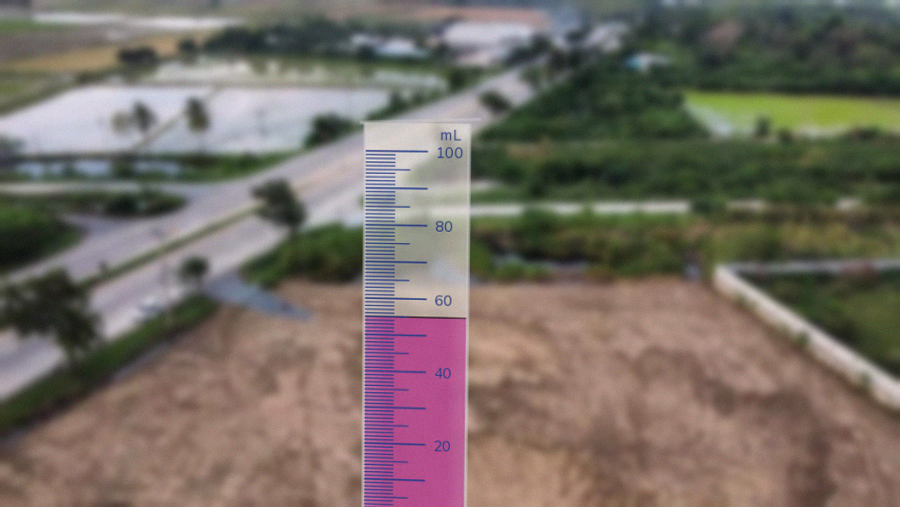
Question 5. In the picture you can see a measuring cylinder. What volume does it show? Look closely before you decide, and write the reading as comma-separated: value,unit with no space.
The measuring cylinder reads 55,mL
